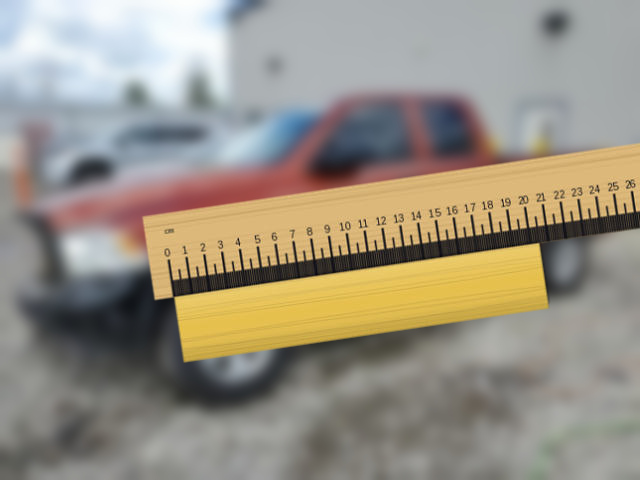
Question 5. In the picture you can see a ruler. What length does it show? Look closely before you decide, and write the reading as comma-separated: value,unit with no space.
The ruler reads 20.5,cm
